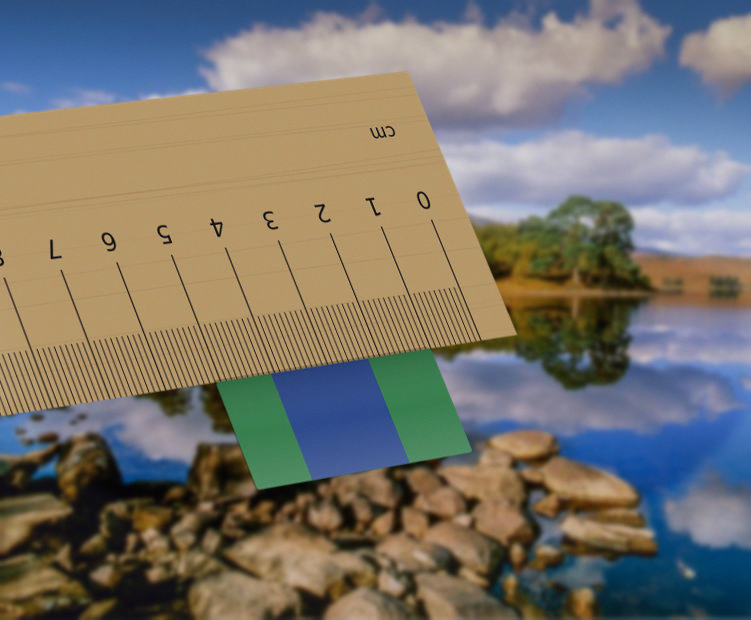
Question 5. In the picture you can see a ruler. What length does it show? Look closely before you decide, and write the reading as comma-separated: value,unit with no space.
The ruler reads 4.1,cm
